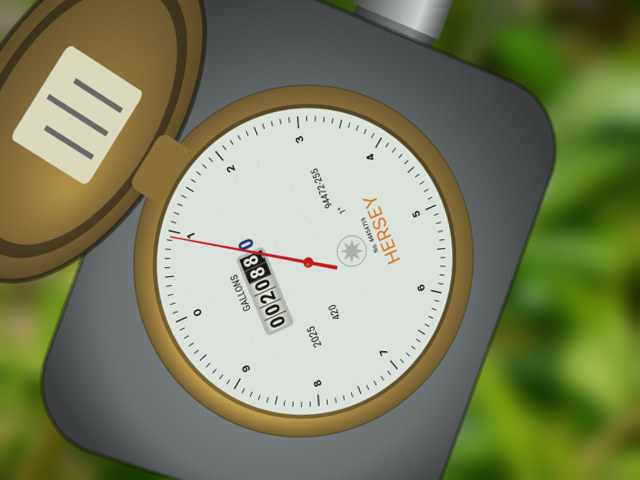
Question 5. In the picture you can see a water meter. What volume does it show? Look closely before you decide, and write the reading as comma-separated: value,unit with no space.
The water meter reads 20880.9,gal
